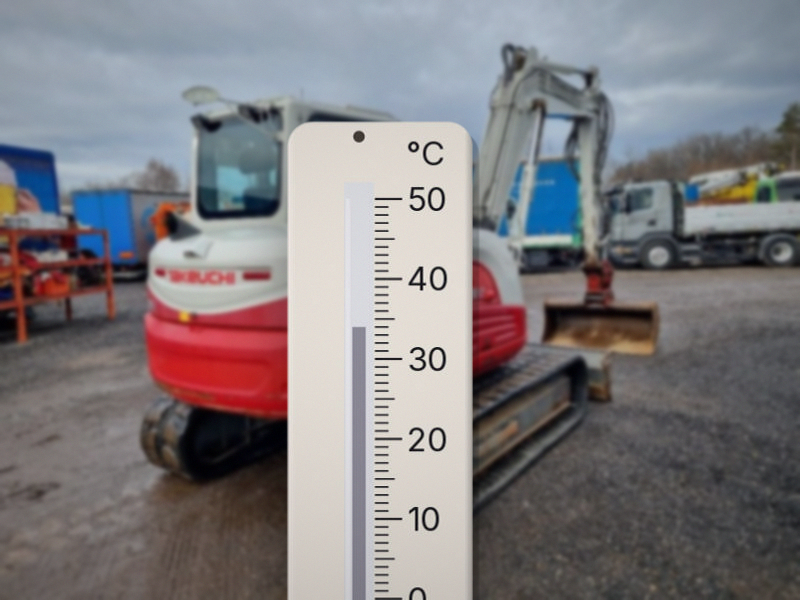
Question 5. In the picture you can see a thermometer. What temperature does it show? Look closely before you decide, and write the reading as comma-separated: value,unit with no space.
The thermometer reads 34,°C
